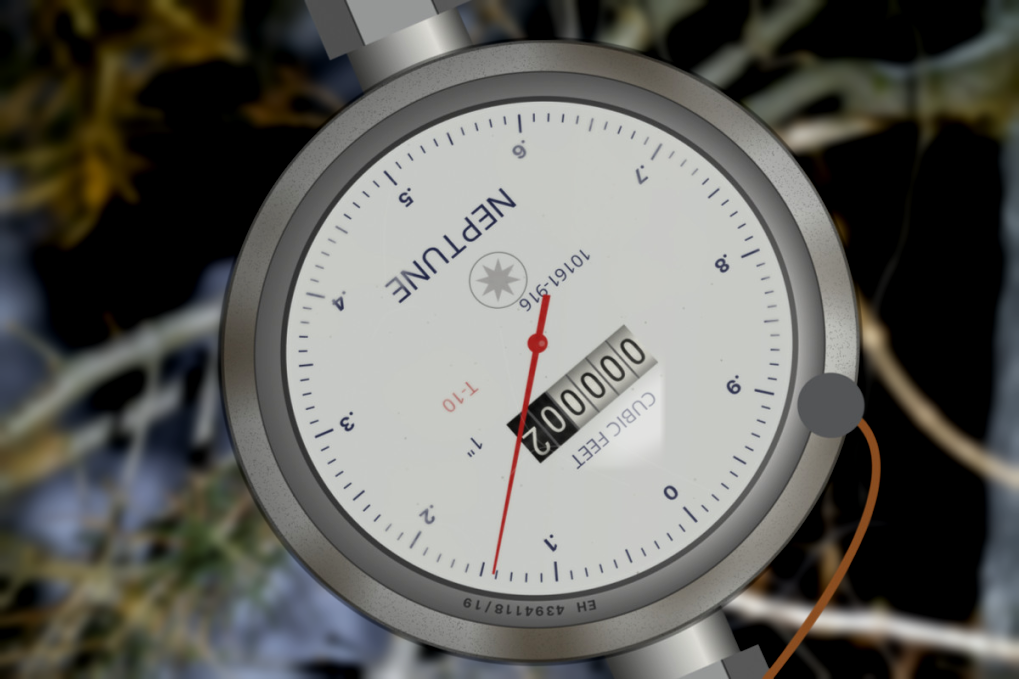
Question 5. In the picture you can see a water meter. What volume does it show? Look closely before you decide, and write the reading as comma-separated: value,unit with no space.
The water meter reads 2.14,ft³
